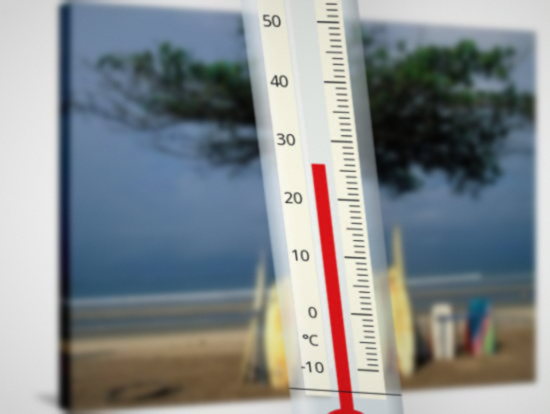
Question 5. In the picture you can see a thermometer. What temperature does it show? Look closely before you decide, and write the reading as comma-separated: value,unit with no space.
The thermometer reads 26,°C
